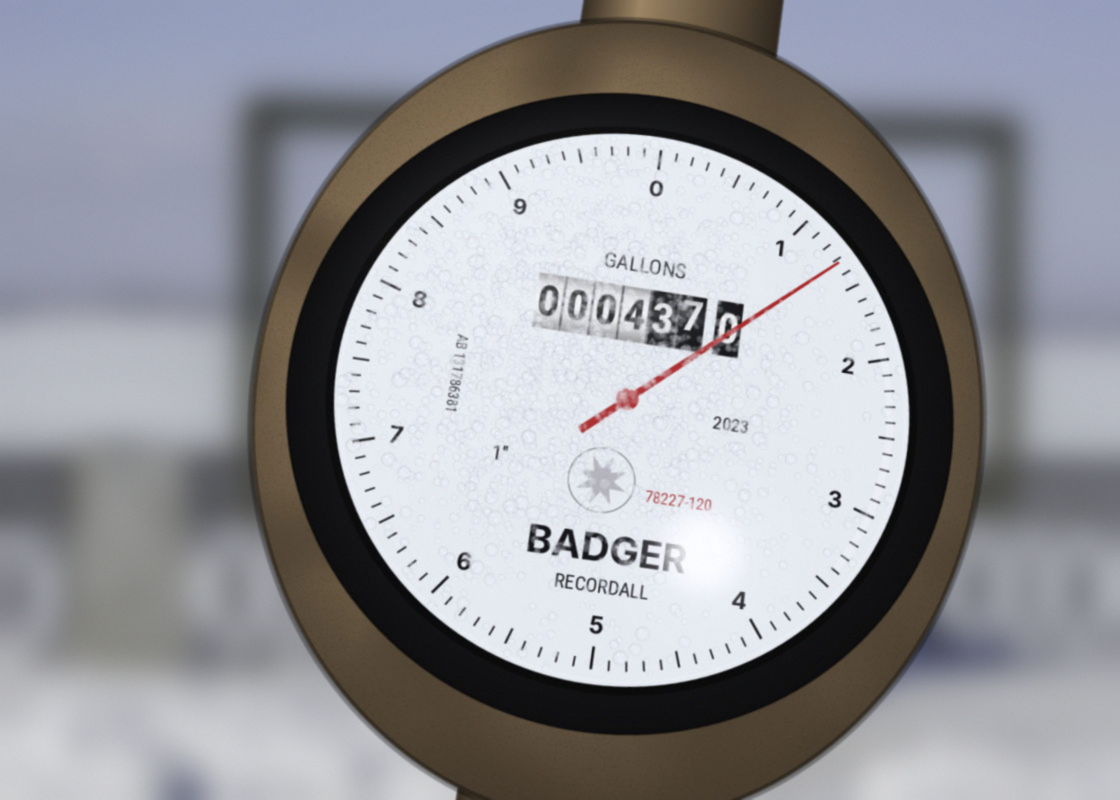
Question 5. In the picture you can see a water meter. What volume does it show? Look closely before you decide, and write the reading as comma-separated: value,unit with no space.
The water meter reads 4371.3,gal
